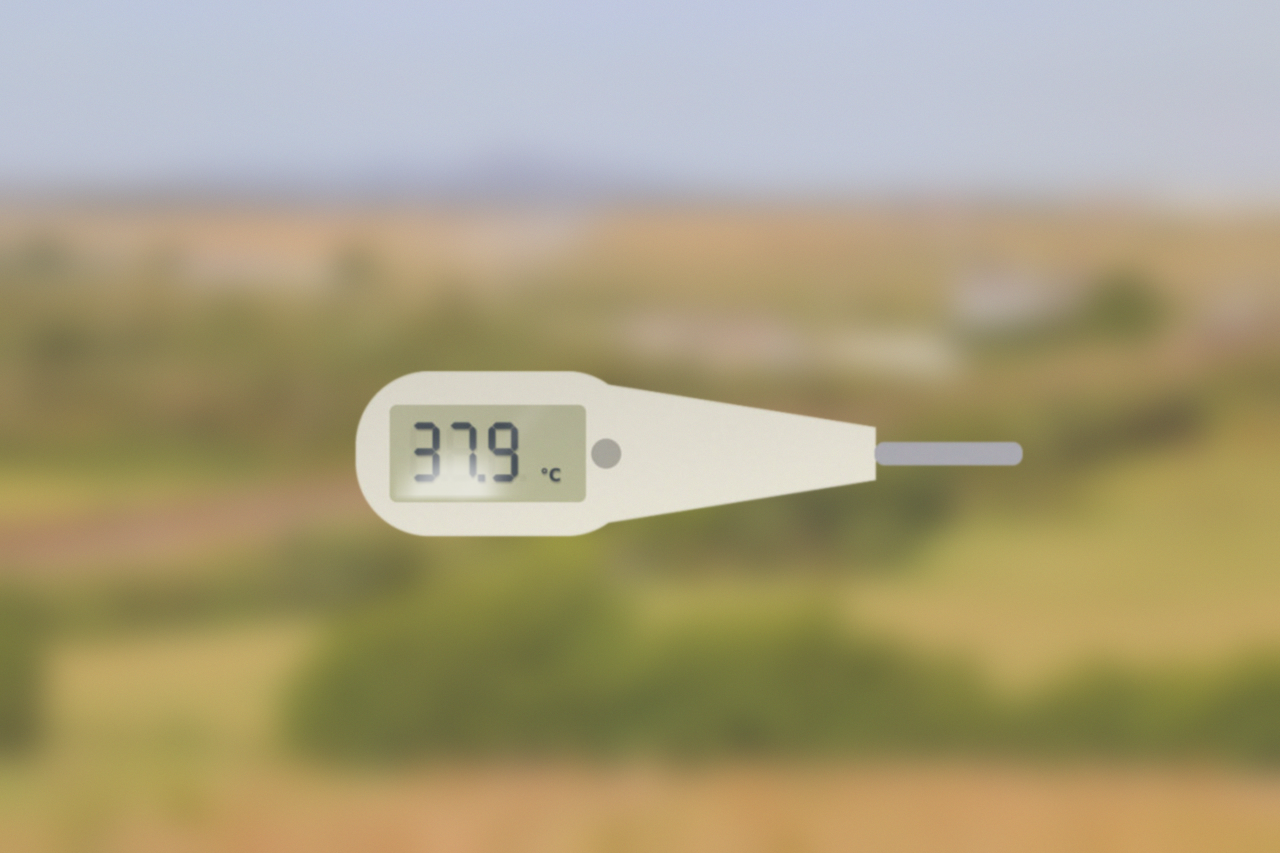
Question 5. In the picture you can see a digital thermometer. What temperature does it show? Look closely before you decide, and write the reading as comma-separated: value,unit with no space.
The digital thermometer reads 37.9,°C
